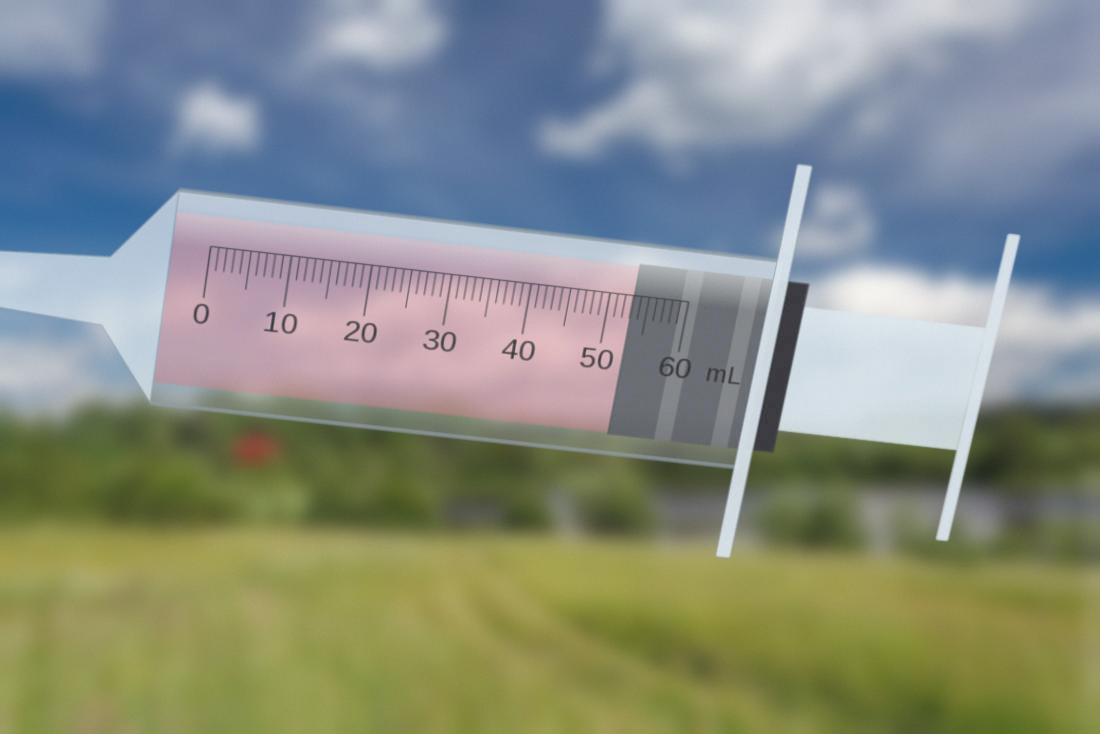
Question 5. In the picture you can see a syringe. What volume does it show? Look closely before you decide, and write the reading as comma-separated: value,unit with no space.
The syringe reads 53,mL
